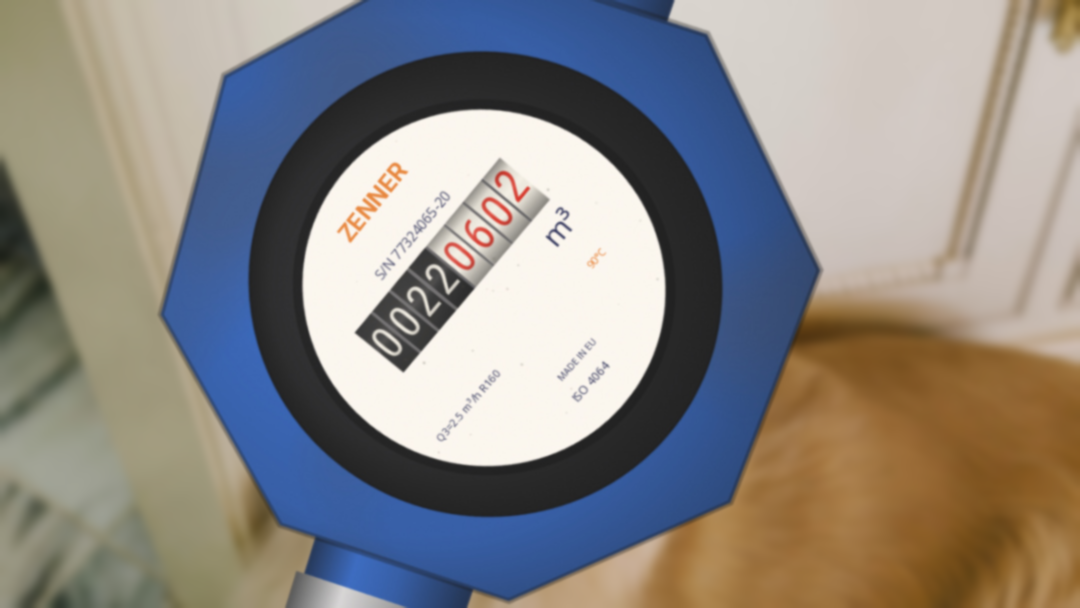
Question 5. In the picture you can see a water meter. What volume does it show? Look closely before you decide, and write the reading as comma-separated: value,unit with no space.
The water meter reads 22.0602,m³
